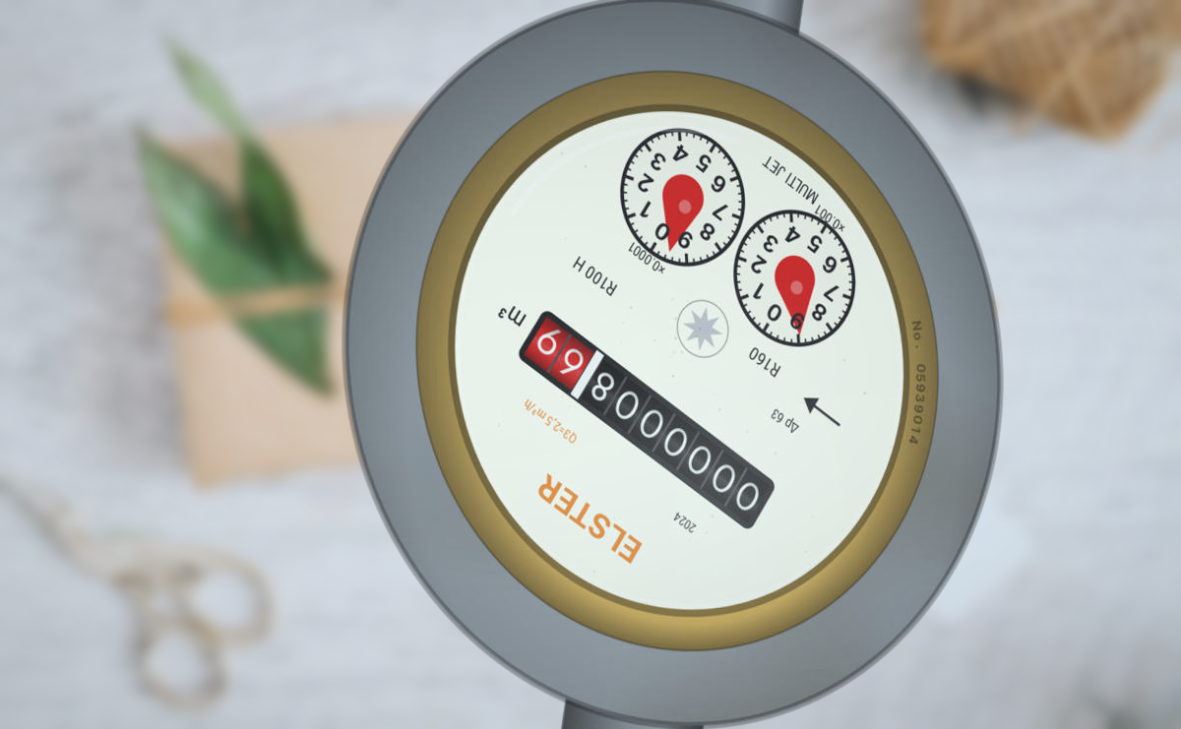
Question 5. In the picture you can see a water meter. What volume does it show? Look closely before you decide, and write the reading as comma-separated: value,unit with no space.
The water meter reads 8.6889,m³
